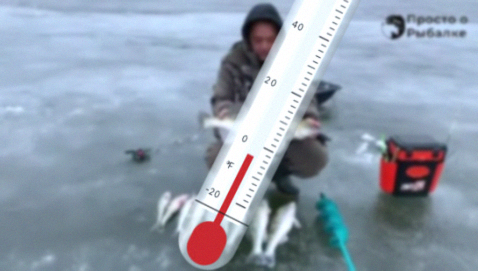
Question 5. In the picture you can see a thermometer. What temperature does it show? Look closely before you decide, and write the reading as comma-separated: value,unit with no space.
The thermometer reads -4,°F
